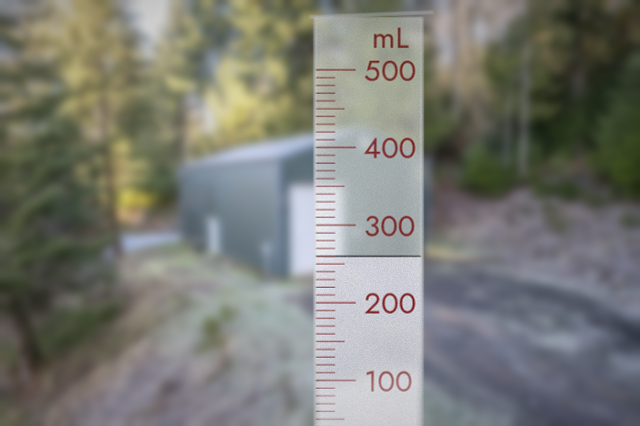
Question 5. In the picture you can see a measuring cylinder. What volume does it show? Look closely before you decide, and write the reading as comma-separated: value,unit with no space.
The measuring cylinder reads 260,mL
